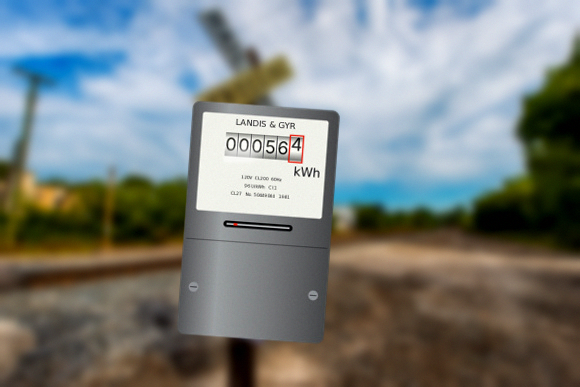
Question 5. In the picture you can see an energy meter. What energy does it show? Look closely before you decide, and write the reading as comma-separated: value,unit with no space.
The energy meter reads 56.4,kWh
